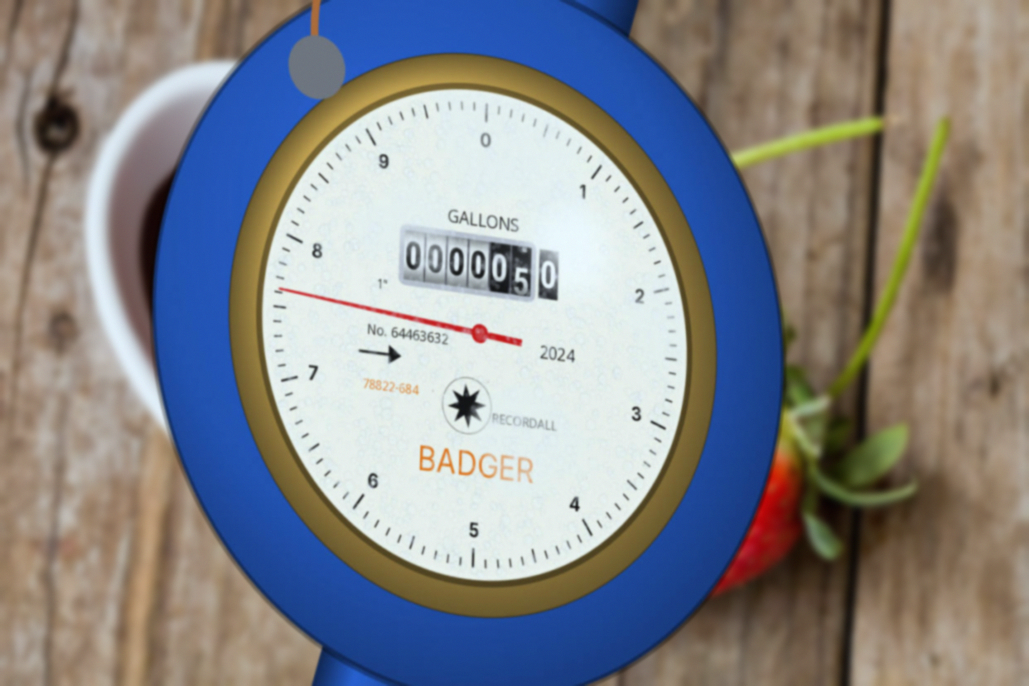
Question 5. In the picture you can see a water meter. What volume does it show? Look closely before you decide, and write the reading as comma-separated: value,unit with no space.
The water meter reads 47.6,gal
